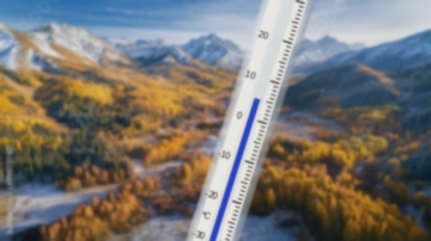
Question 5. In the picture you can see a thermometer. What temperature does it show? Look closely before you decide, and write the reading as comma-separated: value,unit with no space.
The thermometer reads 5,°C
